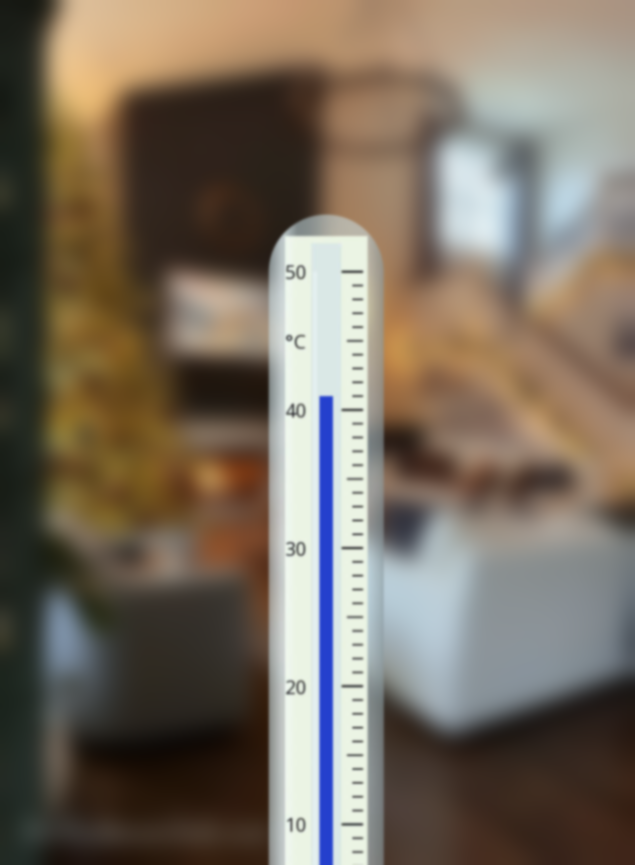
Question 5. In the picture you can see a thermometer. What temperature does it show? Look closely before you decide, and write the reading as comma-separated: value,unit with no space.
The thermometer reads 41,°C
